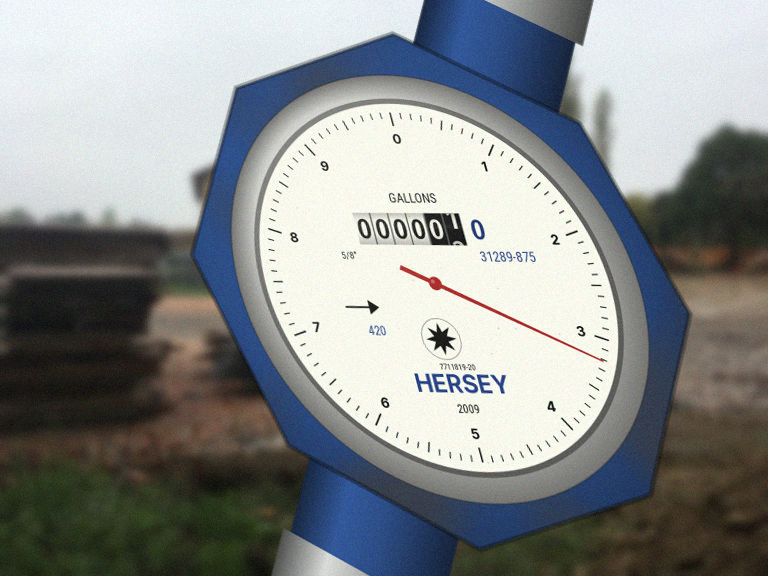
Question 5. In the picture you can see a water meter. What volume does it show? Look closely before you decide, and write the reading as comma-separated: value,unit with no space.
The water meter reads 13.2,gal
